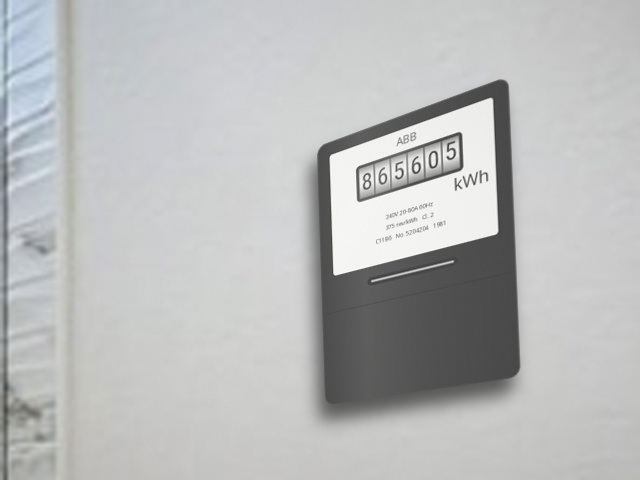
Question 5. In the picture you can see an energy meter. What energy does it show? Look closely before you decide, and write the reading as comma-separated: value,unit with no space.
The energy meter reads 865605,kWh
